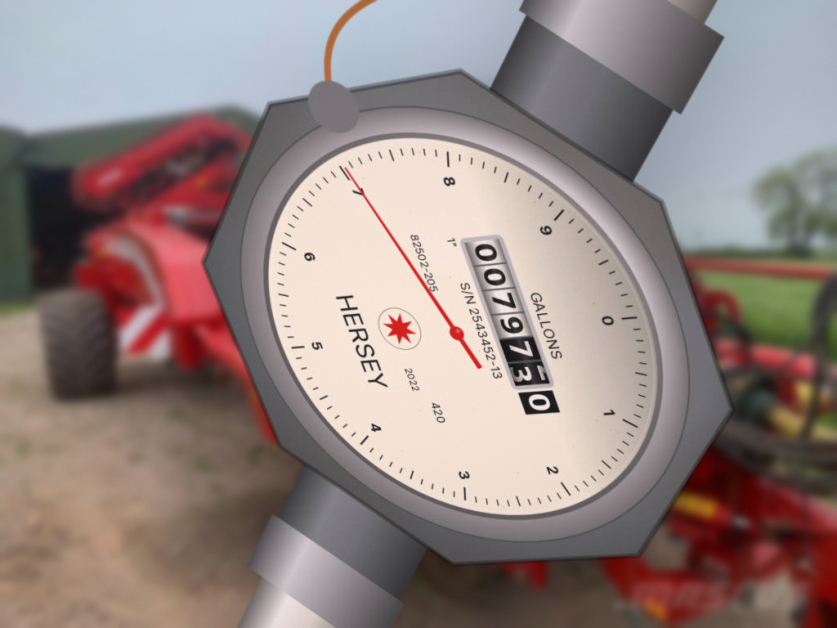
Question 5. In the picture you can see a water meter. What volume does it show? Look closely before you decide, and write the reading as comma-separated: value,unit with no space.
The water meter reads 79727.0,gal
